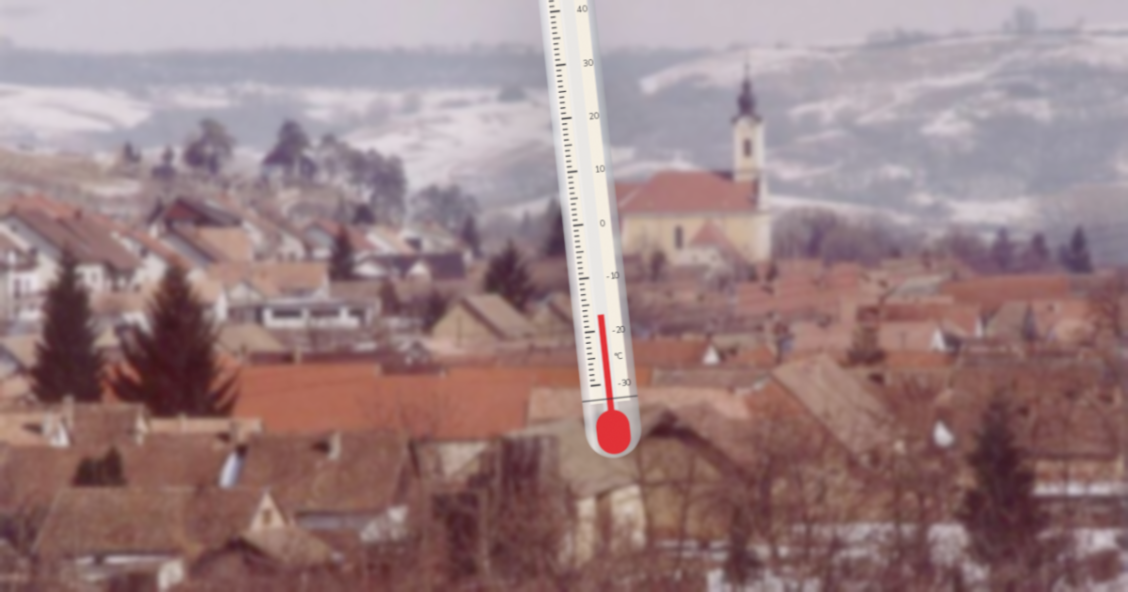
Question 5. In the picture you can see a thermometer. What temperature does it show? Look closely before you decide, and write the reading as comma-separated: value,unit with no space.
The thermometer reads -17,°C
